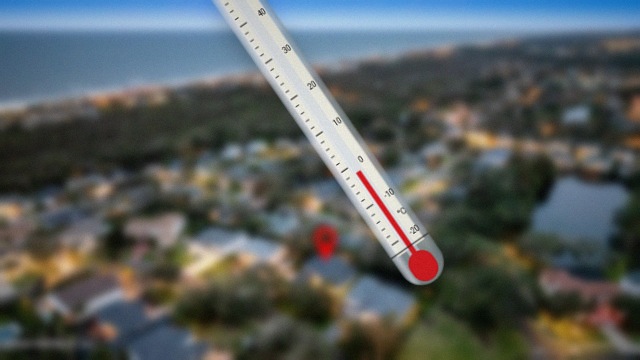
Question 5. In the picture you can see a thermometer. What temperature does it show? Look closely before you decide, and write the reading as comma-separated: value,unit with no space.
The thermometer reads -2,°C
